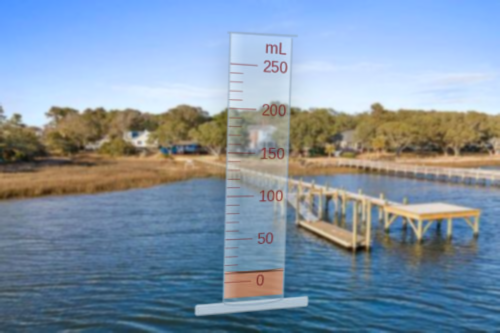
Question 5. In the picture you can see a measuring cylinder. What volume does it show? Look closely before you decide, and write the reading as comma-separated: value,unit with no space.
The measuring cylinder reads 10,mL
